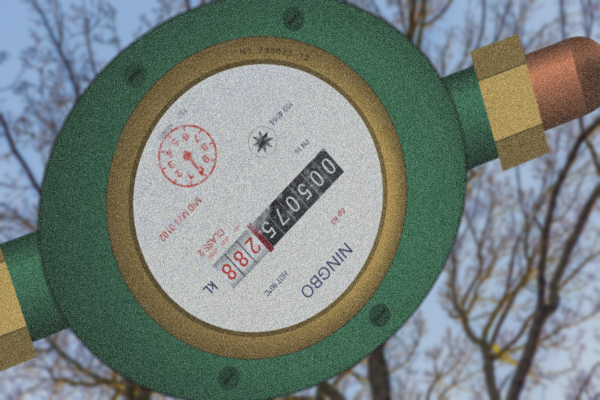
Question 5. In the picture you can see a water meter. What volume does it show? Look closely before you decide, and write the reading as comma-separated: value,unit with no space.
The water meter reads 5075.2880,kL
